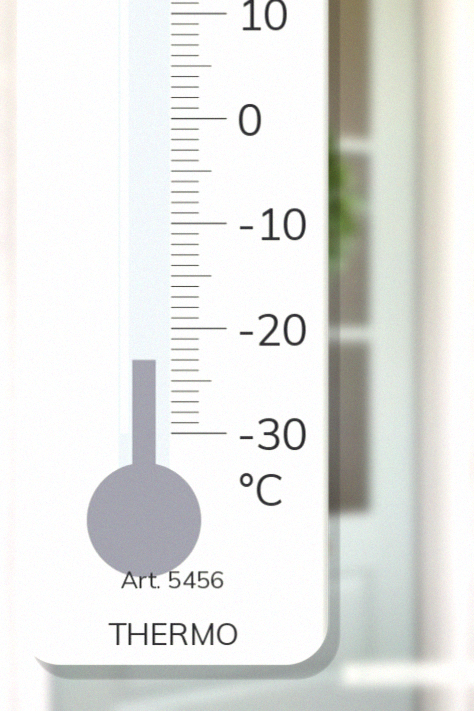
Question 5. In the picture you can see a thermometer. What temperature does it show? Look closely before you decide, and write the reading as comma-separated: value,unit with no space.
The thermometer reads -23,°C
